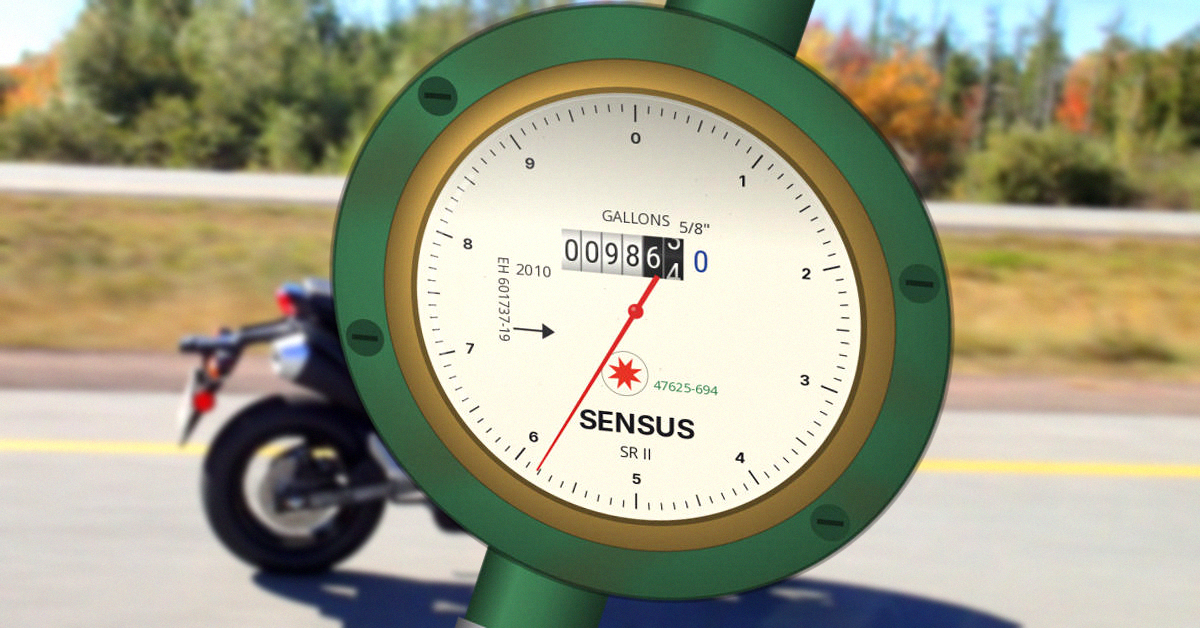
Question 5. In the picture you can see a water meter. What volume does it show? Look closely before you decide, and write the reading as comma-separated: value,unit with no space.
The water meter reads 98635.8,gal
